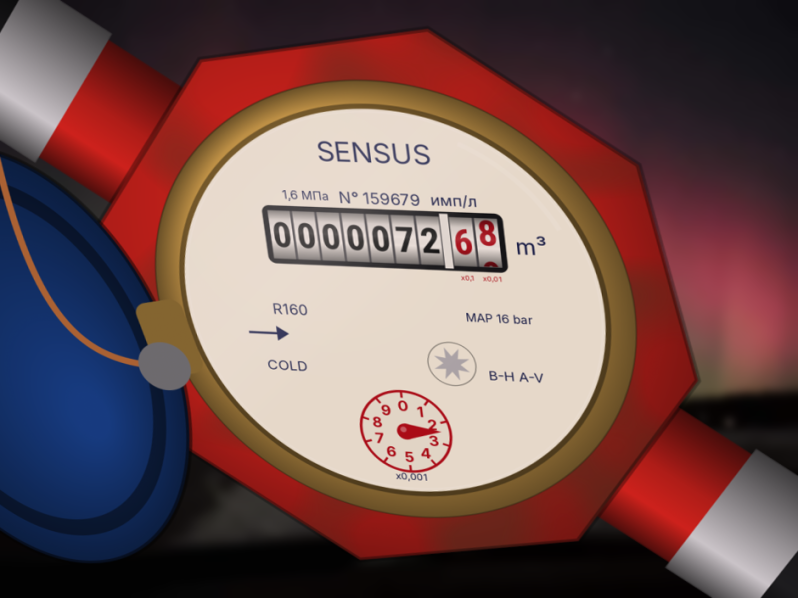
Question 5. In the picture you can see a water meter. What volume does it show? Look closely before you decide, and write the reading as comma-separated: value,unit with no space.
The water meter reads 72.682,m³
